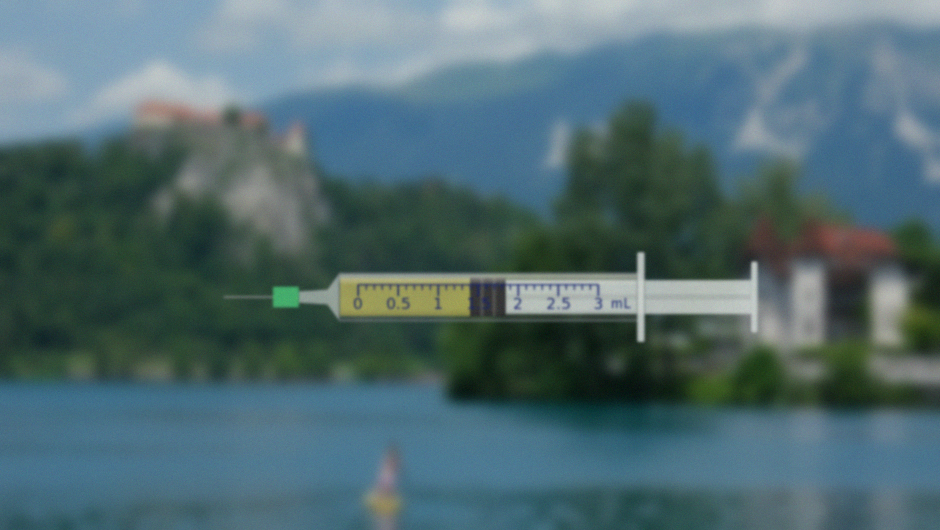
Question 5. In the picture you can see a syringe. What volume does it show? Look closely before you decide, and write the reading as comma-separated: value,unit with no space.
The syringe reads 1.4,mL
